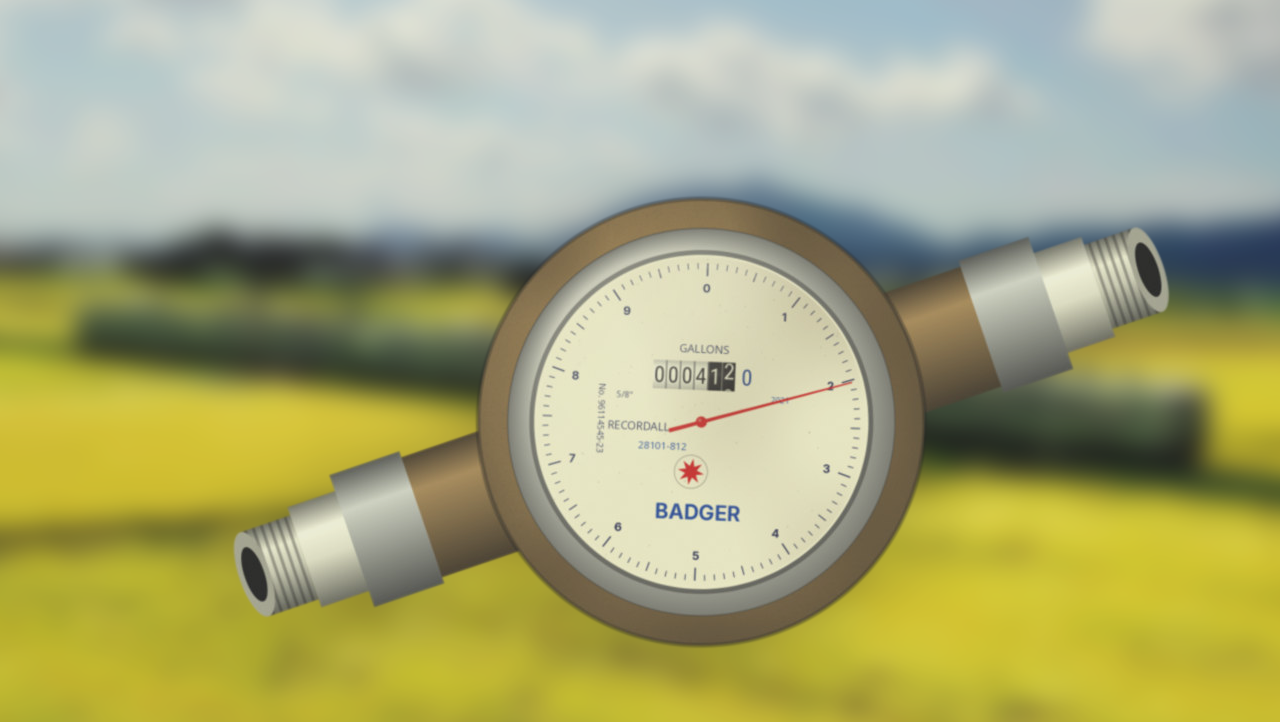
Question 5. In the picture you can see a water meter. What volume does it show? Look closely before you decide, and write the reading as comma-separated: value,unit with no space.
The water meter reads 4122.0,gal
